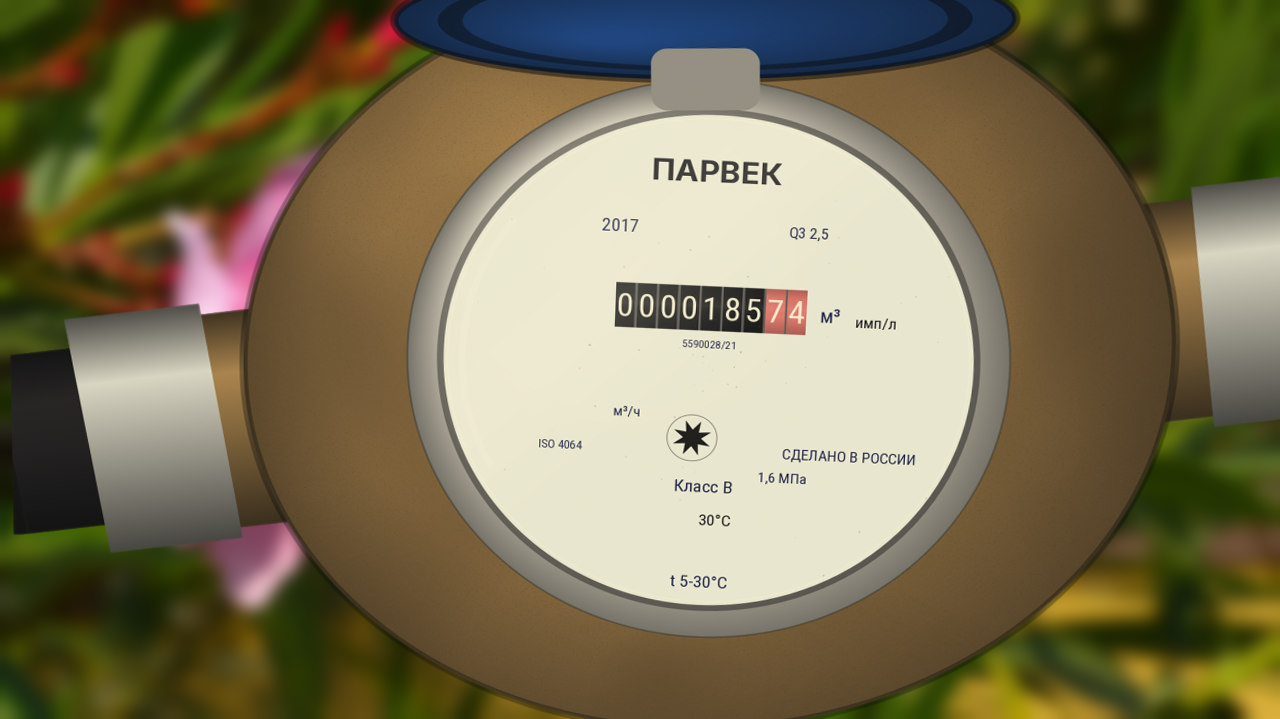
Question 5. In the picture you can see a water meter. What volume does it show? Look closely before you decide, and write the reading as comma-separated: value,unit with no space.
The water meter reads 185.74,m³
